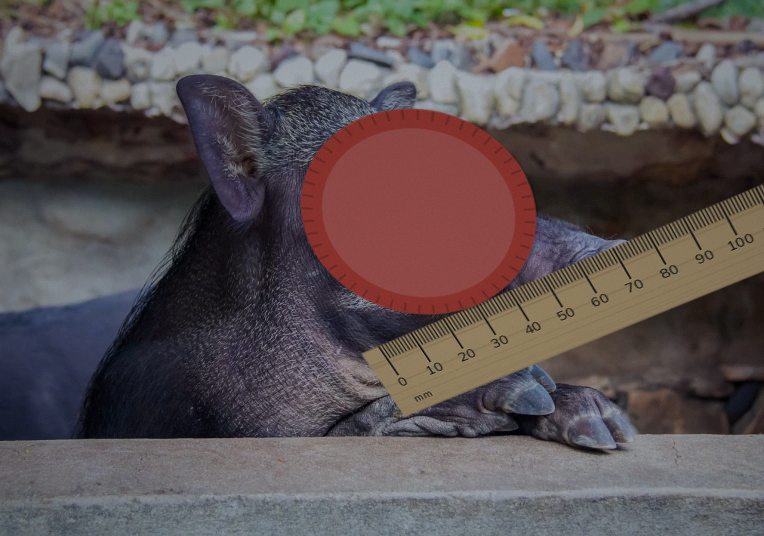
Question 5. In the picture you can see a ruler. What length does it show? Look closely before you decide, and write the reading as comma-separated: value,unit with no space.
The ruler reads 60,mm
